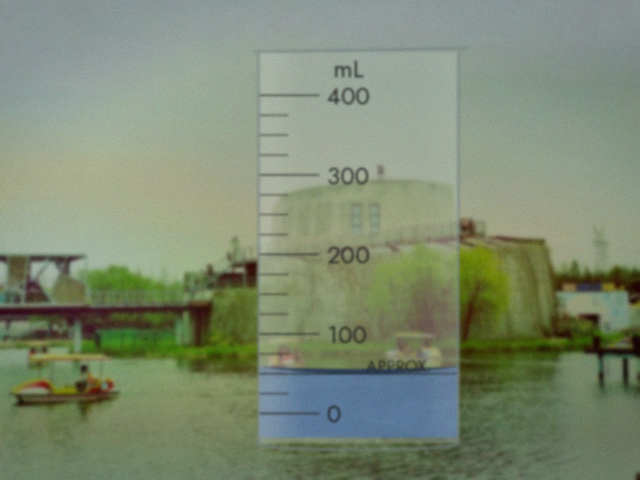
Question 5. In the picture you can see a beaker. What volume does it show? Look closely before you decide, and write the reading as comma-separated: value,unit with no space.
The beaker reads 50,mL
